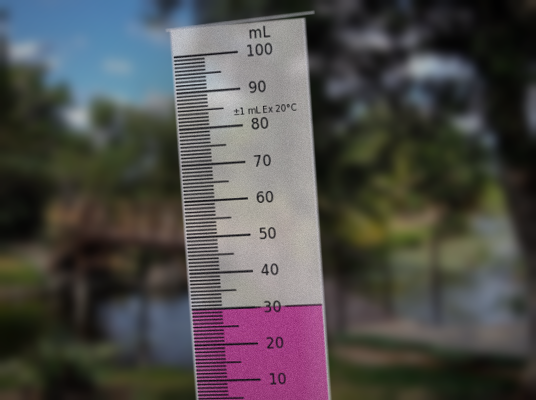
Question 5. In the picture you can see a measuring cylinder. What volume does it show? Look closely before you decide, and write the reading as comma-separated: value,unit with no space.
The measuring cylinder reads 30,mL
